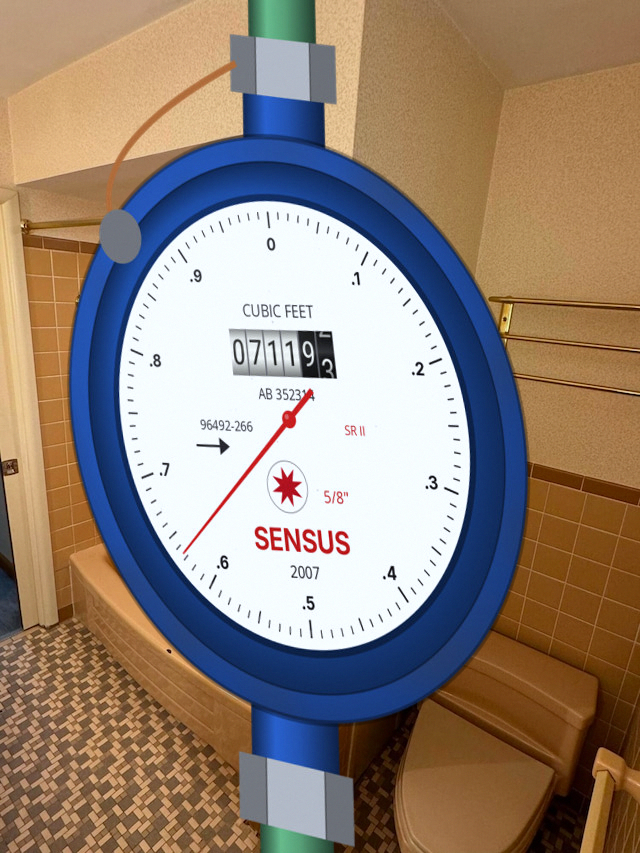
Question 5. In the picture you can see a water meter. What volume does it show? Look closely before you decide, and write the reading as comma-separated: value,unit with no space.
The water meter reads 71192.63,ft³
